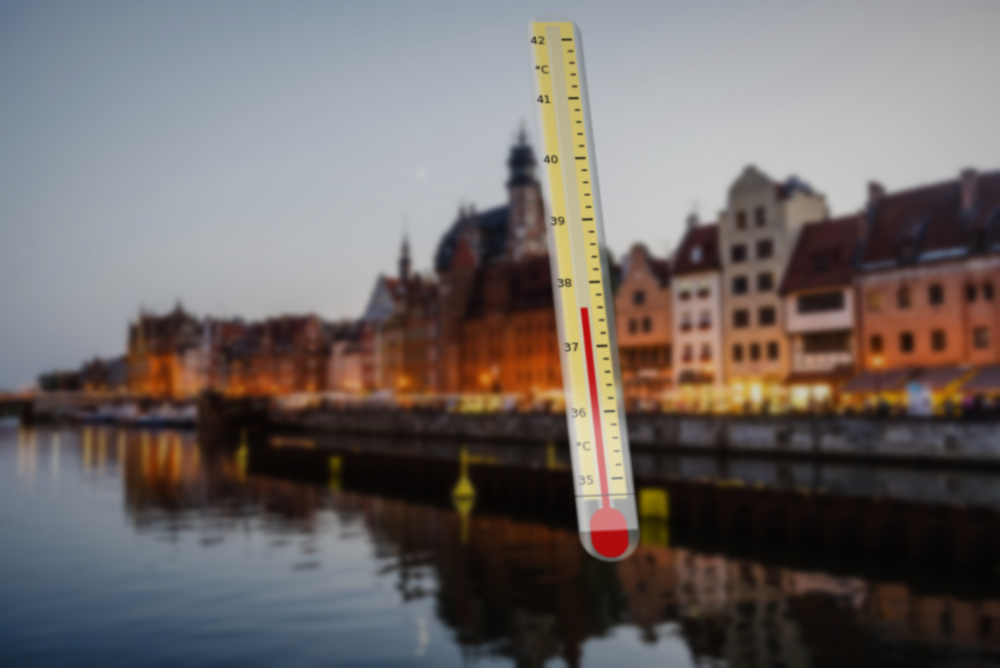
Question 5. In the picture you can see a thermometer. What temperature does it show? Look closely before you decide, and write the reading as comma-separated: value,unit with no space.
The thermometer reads 37.6,°C
